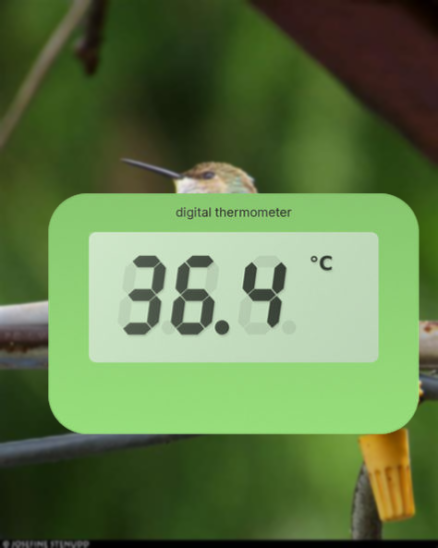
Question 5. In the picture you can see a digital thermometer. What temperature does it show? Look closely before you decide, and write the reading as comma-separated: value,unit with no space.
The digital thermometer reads 36.4,°C
